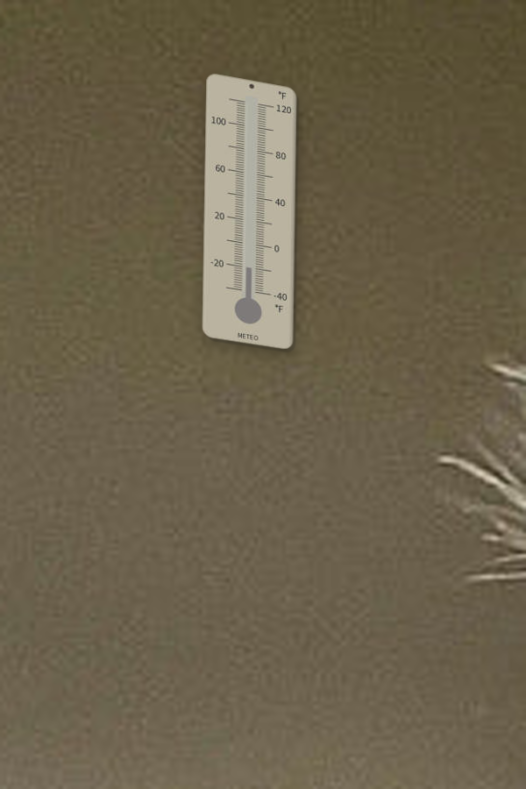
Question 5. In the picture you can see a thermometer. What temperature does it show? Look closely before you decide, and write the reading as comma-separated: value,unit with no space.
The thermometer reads -20,°F
